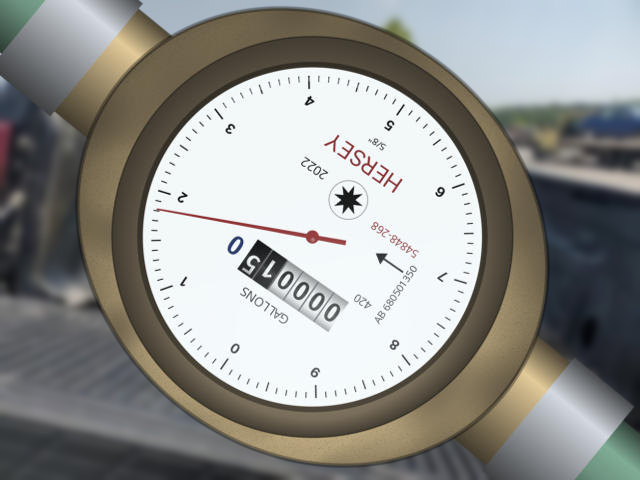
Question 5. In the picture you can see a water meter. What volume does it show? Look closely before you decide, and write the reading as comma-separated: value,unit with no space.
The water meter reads 151.8,gal
